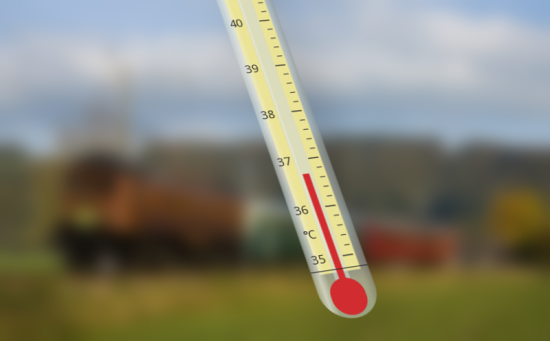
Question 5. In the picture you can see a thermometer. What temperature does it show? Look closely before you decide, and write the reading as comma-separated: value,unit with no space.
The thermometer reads 36.7,°C
